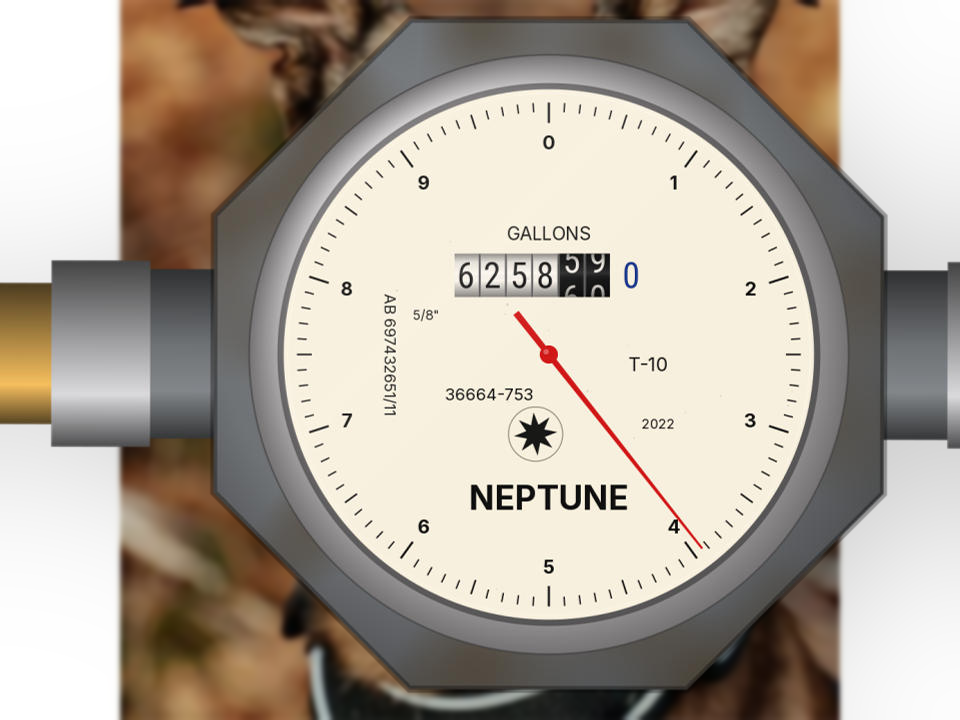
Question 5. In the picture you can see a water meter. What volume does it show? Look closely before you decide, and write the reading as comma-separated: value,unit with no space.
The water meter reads 6258593.9,gal
